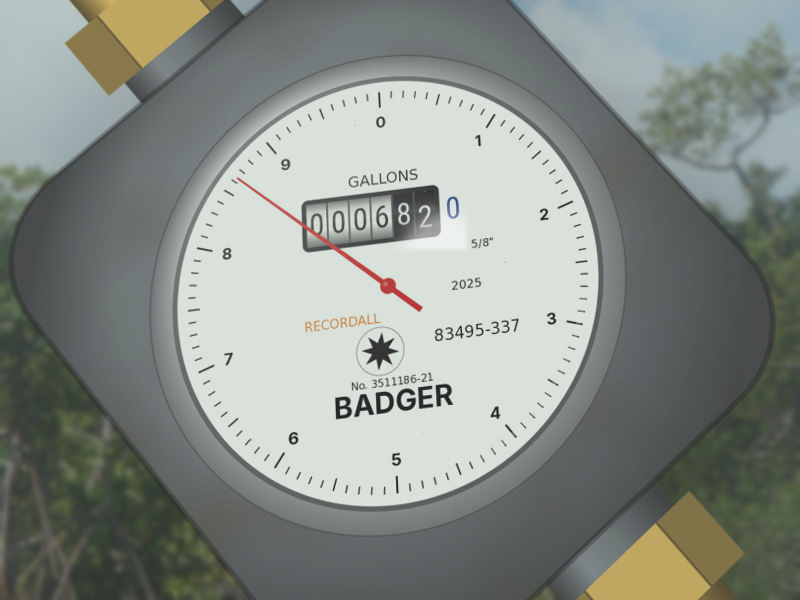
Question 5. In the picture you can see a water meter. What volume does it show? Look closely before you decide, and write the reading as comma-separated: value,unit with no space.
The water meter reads 6818.6,gal
